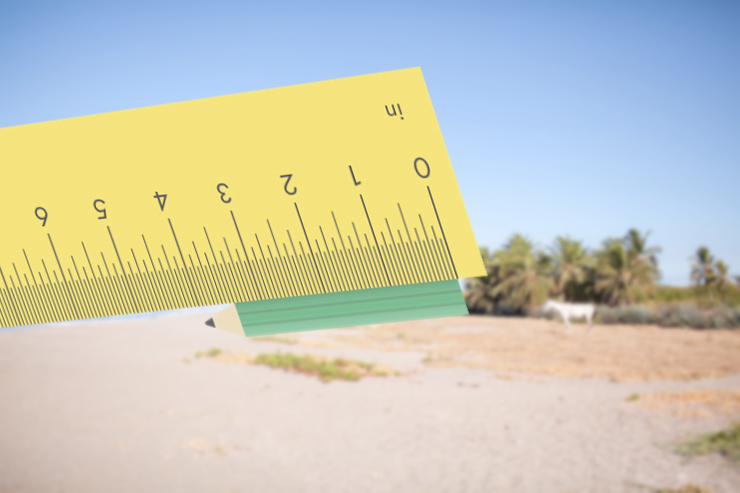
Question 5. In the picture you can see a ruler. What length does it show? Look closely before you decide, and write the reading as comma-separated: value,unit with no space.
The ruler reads 4,in
